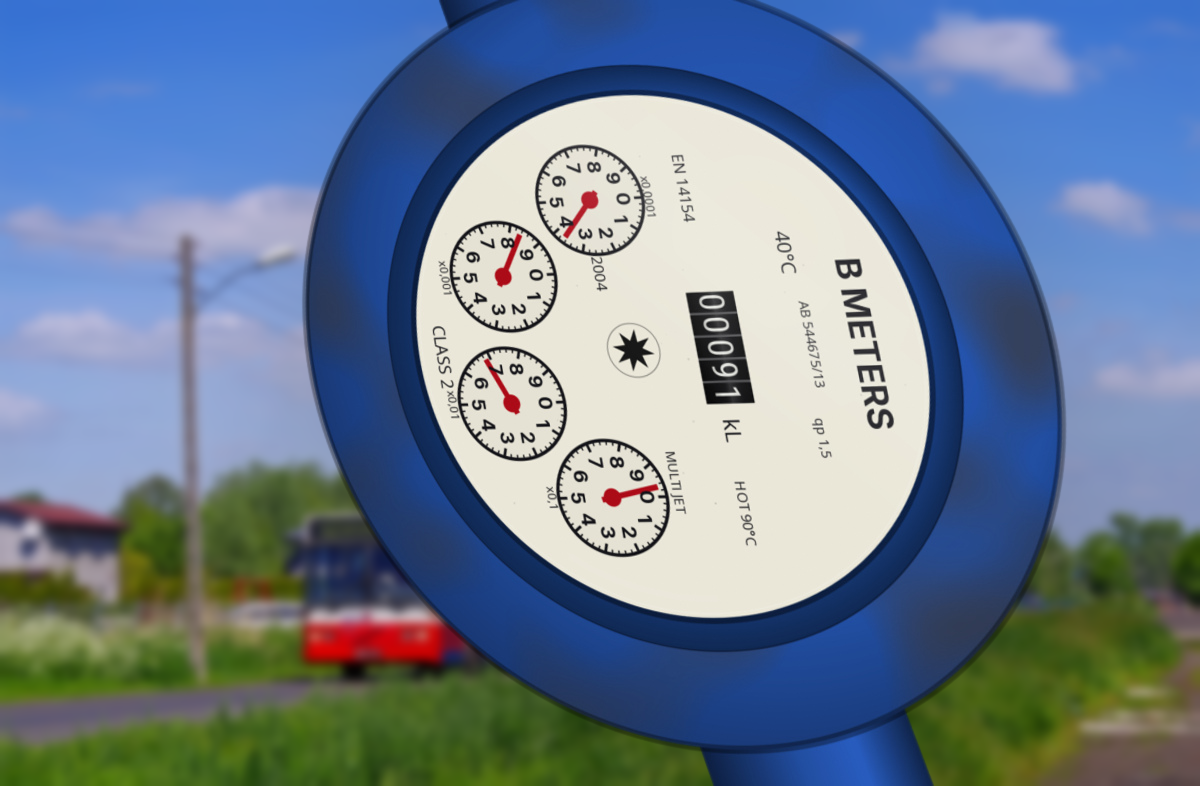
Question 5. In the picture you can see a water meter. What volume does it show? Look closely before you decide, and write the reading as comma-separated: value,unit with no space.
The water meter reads 90.9683,kL
